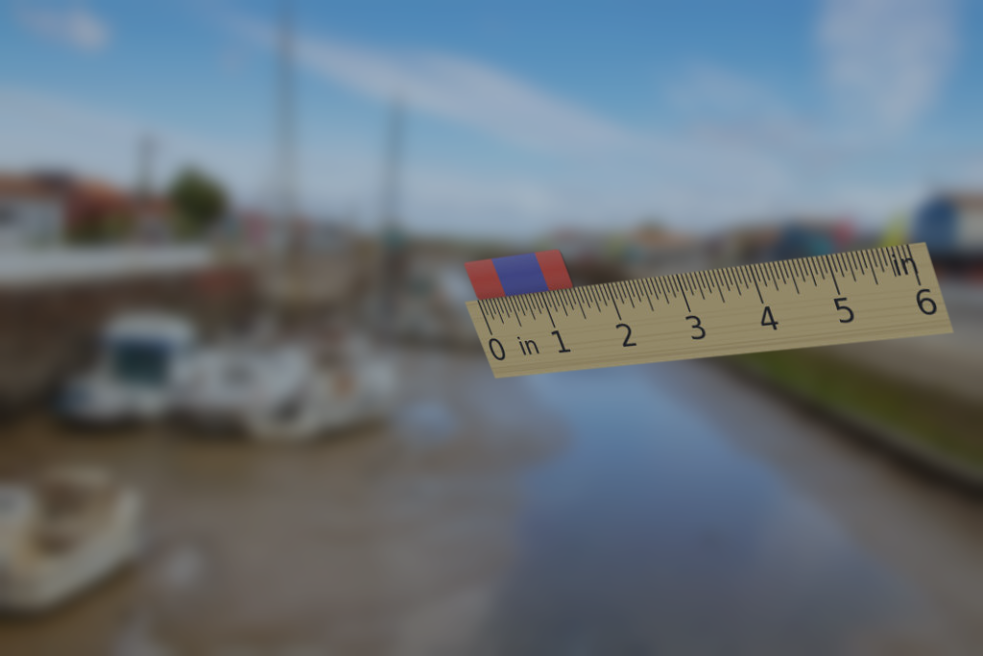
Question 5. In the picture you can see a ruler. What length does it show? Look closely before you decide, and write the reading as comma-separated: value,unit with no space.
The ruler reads 1.5,in
